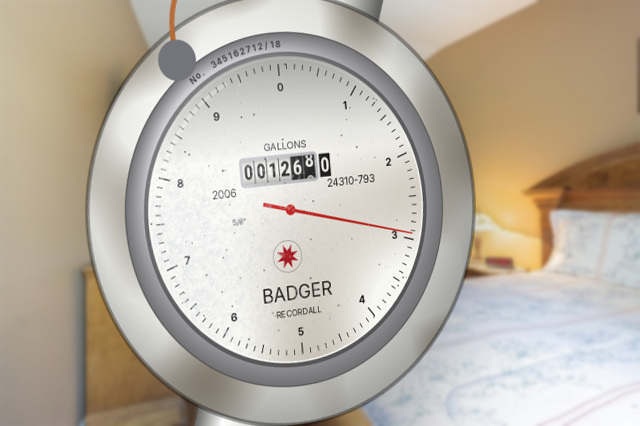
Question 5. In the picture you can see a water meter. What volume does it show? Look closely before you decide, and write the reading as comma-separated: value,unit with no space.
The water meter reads 12682.9,gal
